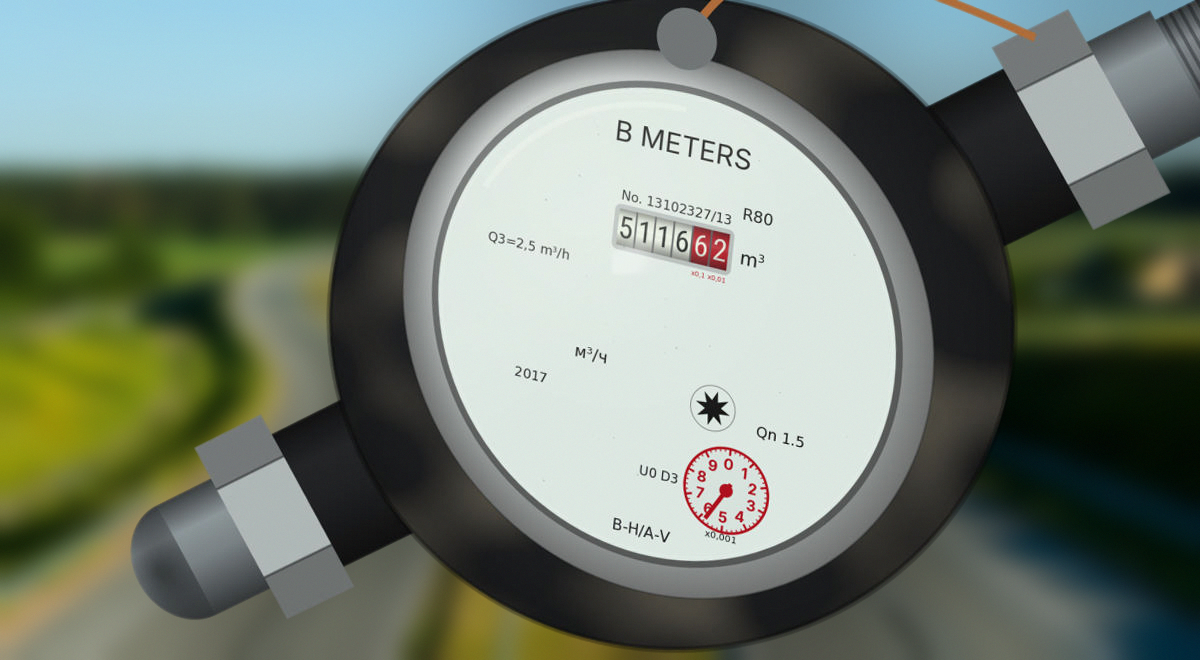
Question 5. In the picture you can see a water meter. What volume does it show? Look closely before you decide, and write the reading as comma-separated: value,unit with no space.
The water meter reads 5116.625,m³
